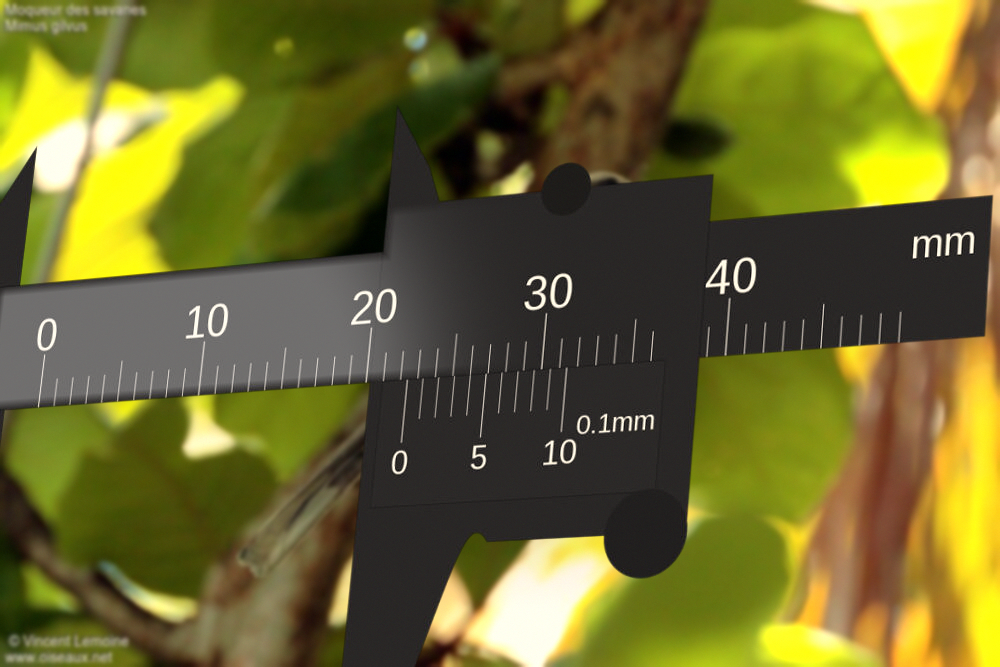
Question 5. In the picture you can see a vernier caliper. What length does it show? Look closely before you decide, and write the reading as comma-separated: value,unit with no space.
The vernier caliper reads 22.4,mm
